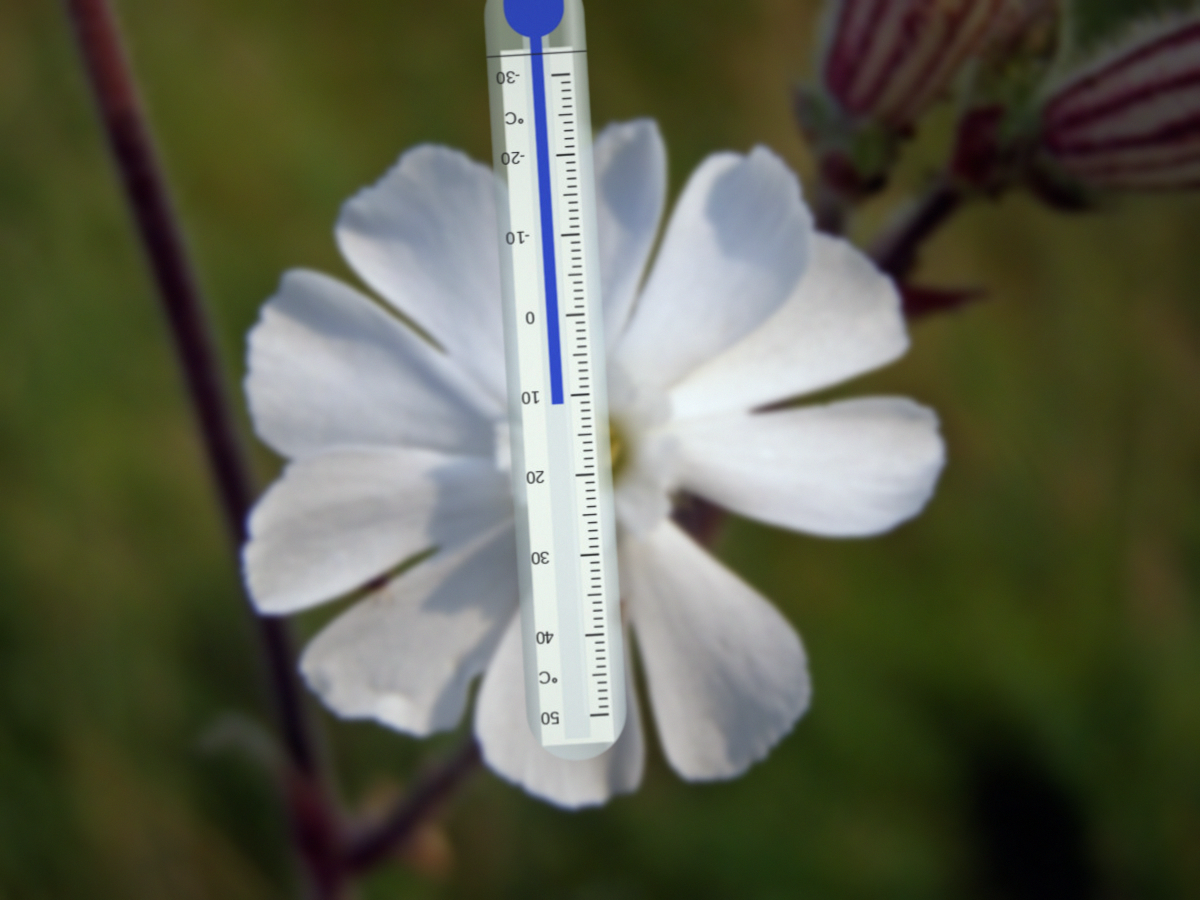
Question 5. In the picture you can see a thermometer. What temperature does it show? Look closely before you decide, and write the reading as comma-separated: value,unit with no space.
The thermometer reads 11,°C
